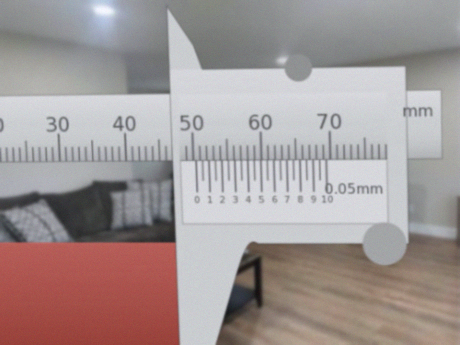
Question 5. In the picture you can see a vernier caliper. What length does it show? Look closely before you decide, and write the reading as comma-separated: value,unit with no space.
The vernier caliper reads 50.4,mm
